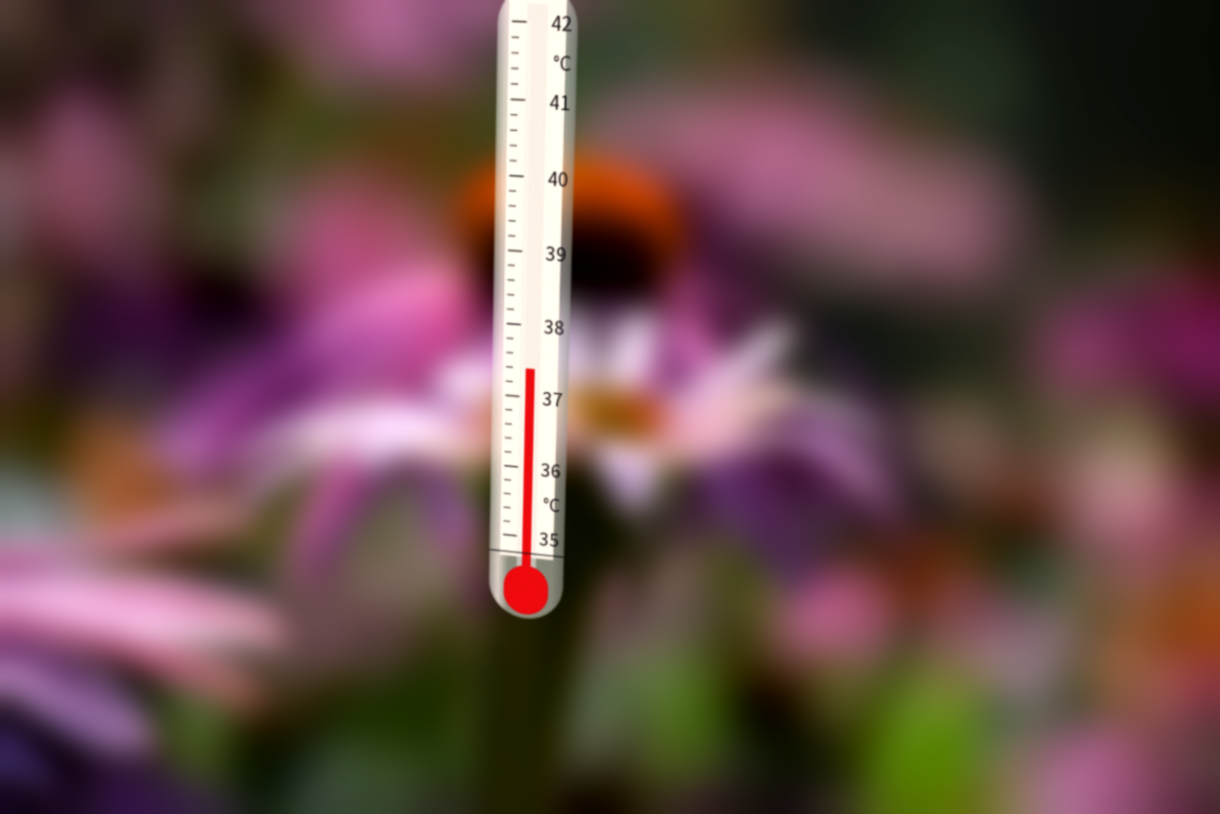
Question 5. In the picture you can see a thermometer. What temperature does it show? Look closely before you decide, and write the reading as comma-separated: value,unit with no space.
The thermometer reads 37.4,°C
